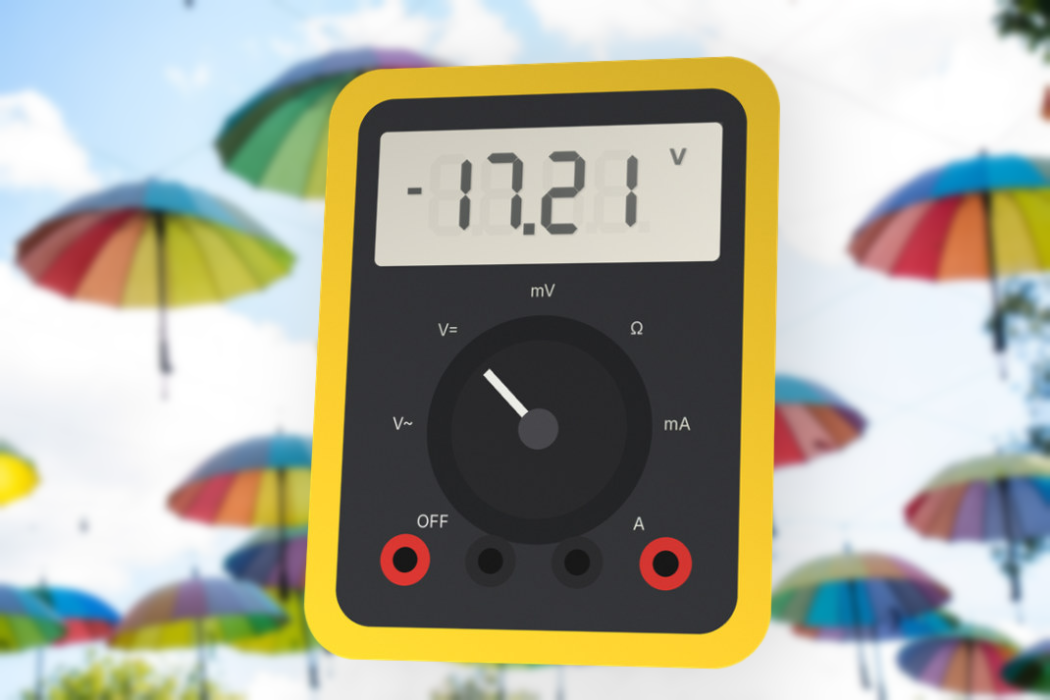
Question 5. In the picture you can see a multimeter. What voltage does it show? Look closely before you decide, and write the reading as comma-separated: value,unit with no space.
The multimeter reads -17.21,V
